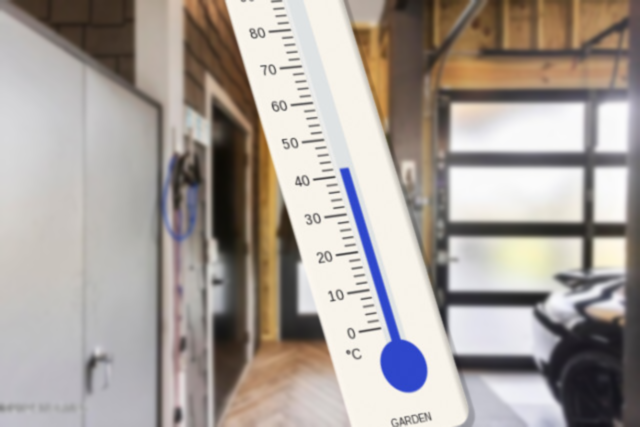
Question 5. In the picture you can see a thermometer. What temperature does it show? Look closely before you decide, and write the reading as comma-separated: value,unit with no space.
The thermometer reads 42,°C
